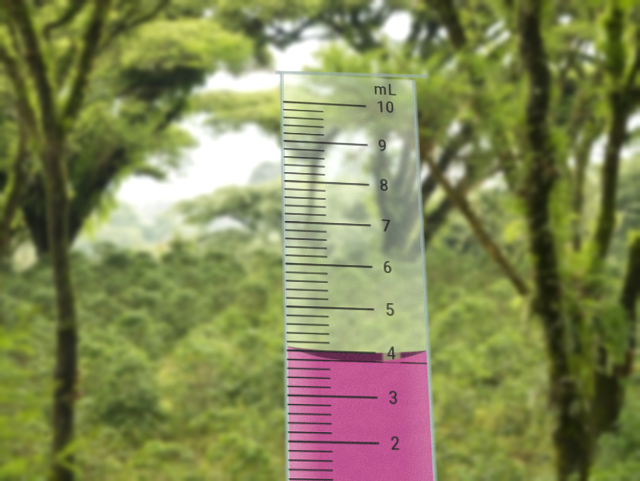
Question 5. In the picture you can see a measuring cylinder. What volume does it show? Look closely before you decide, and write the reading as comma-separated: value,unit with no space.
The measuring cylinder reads 3.8,mL
